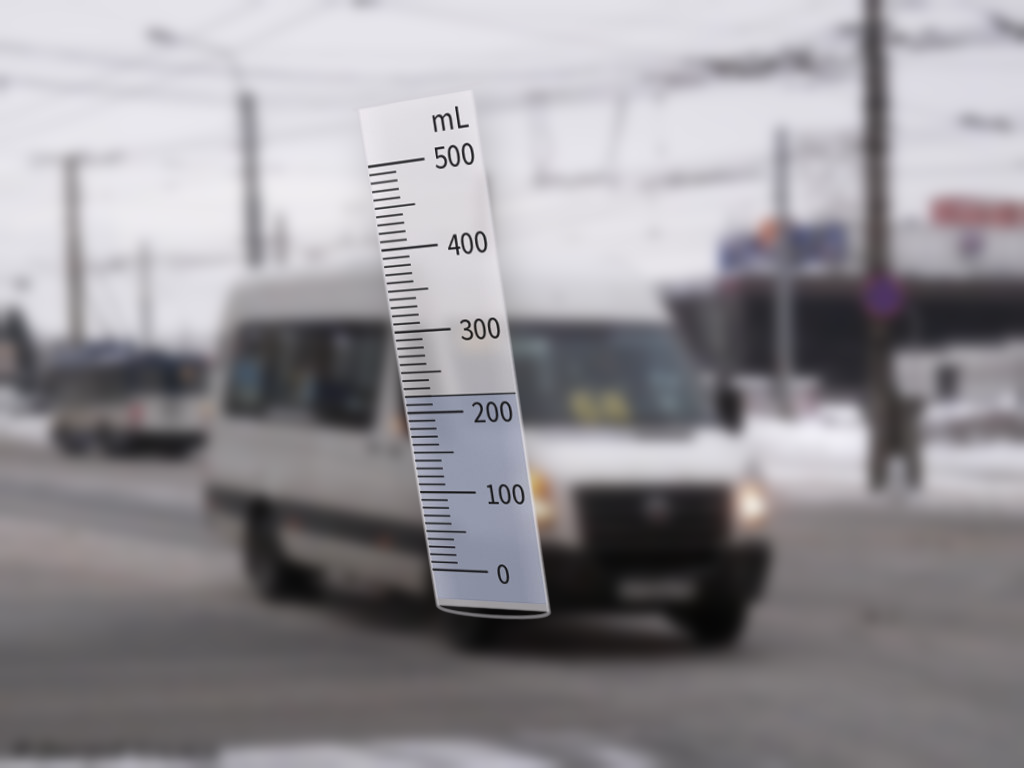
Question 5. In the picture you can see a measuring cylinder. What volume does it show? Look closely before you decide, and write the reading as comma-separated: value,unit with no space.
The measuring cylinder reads 220,mL
